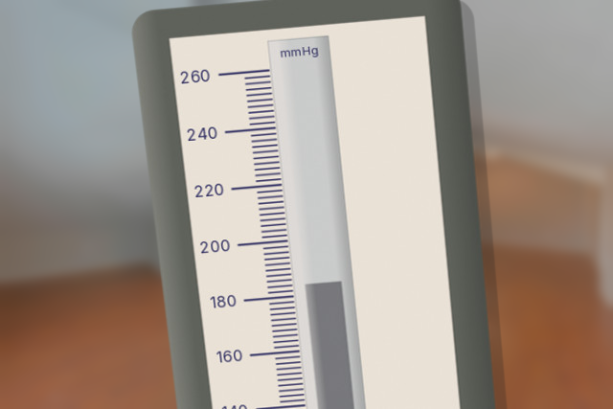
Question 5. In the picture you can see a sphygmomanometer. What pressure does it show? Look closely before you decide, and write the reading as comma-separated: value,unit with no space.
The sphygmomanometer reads 184,mmHg
